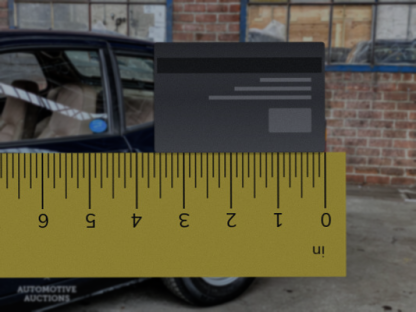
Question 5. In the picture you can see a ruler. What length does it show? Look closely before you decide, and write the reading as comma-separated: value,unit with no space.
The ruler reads 3.625,in
